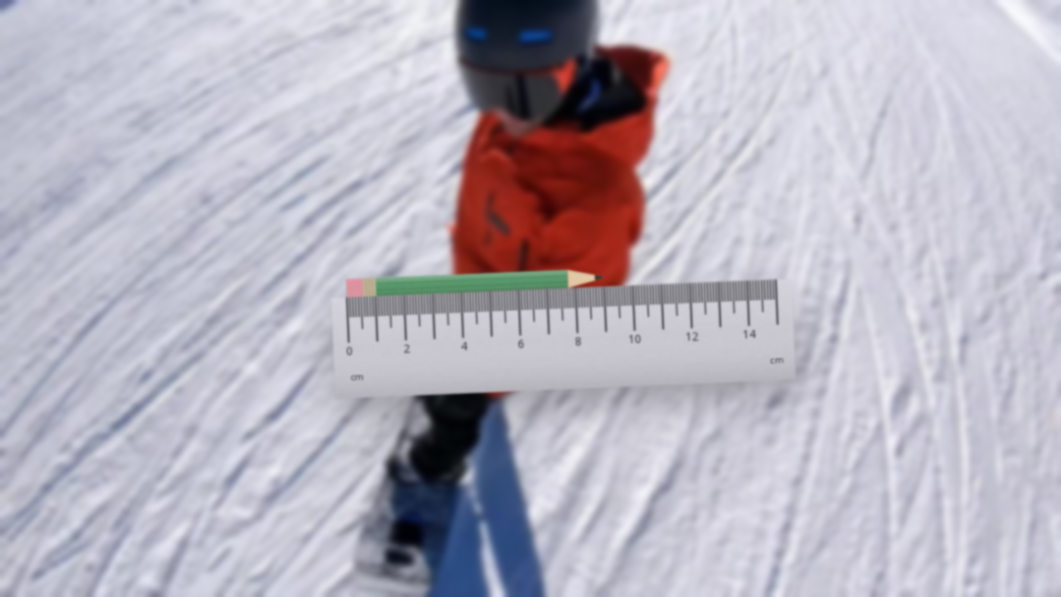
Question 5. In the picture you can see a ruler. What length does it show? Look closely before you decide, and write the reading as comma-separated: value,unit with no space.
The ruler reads 9,cm
